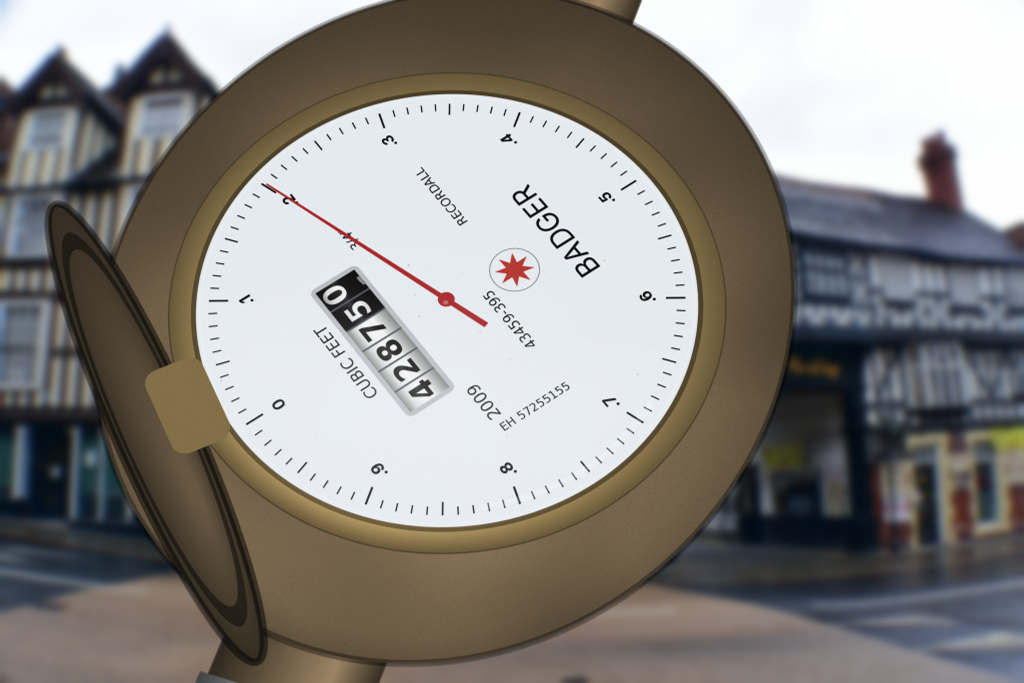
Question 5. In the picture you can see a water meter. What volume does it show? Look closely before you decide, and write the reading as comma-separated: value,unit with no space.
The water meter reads 428750.20,ft³
